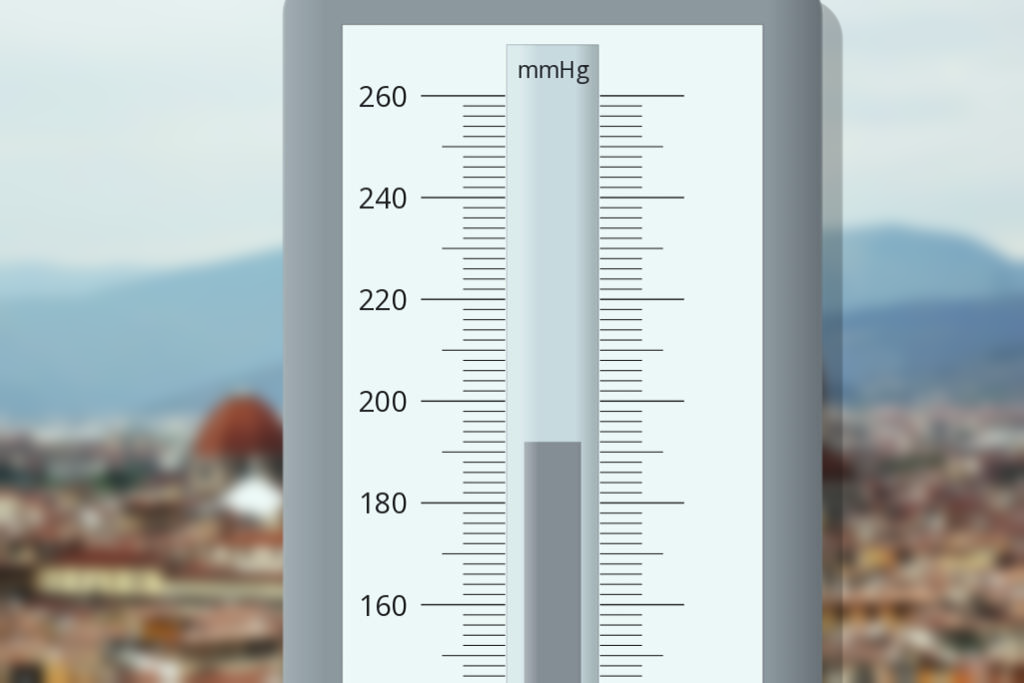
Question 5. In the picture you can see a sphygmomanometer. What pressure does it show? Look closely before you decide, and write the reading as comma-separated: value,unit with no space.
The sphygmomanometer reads 192,mmHg
